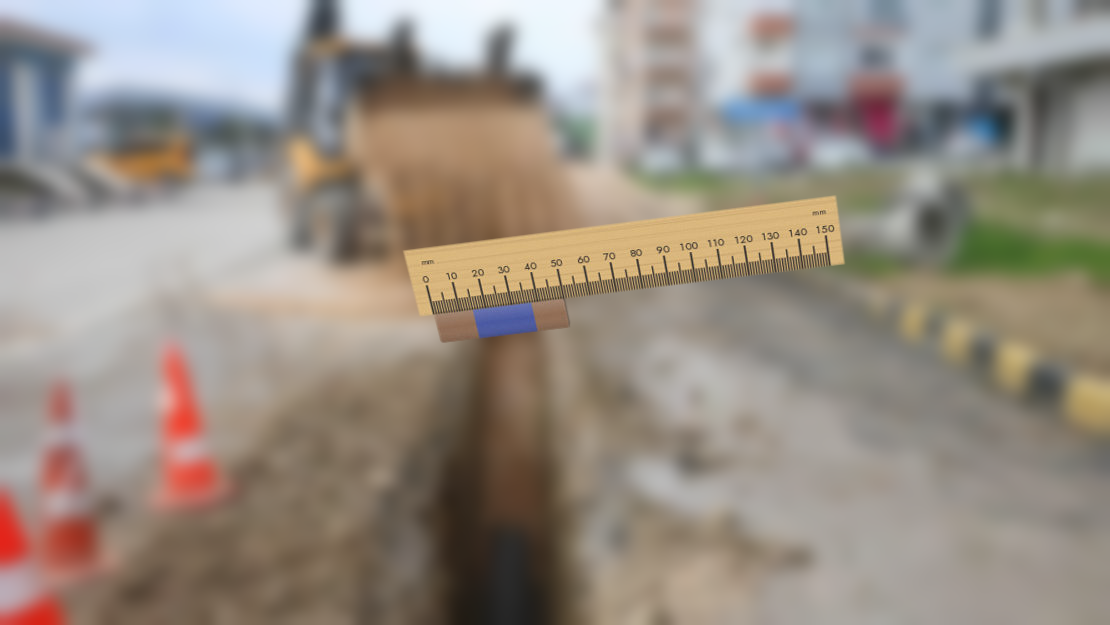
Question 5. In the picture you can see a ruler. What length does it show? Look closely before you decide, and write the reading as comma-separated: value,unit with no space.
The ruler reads 50,mm
